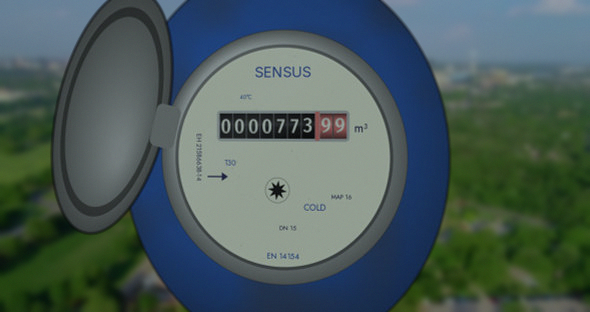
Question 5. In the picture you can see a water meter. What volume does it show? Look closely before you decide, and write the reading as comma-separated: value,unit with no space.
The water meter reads 773.99,m³
